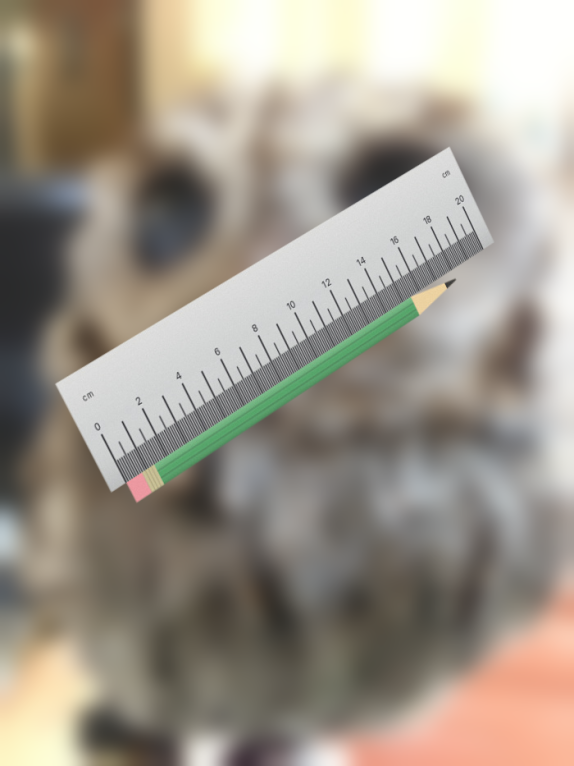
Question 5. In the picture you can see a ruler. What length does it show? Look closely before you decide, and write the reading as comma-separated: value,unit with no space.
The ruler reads 18,cm
